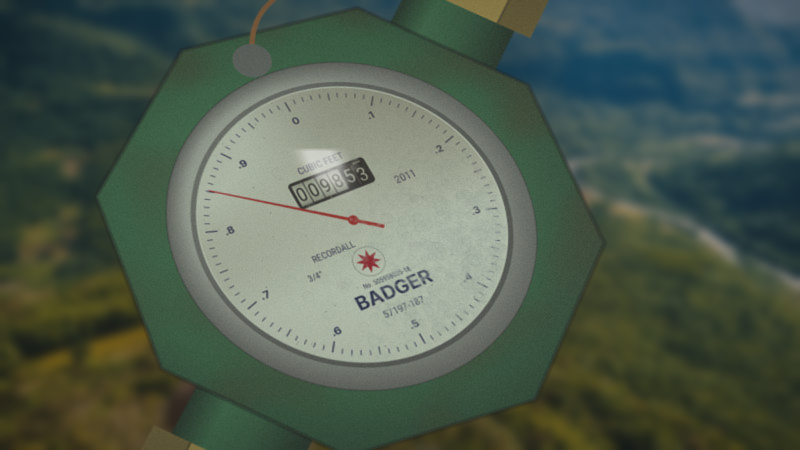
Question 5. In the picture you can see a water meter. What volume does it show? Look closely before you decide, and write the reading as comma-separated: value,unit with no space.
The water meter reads 9852.85,ft³
